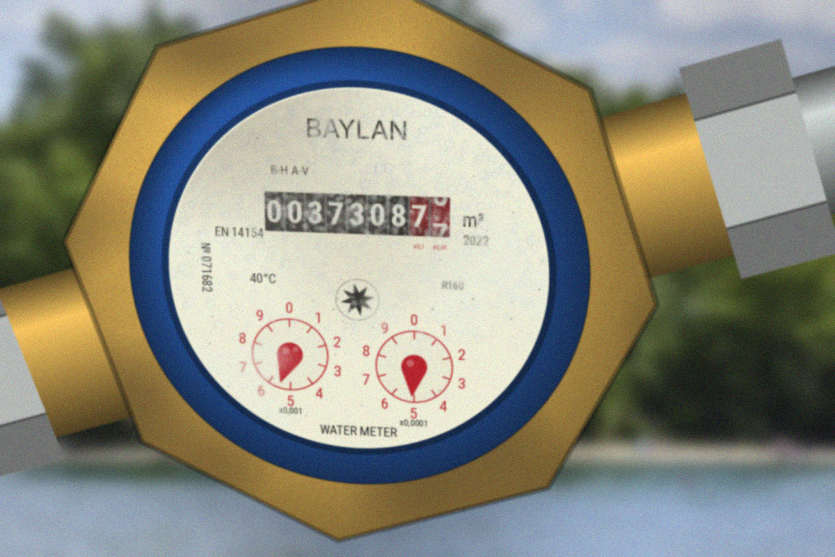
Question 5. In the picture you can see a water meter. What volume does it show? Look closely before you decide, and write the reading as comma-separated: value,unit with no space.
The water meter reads 37308.7655,m³
